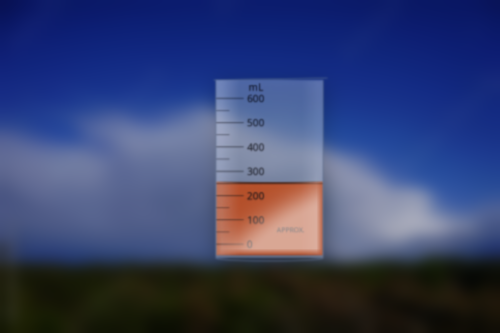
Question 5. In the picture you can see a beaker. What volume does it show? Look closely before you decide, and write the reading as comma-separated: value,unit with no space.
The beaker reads 250,mL
